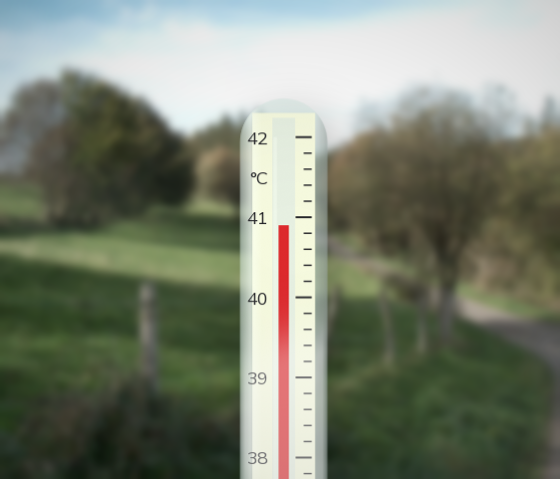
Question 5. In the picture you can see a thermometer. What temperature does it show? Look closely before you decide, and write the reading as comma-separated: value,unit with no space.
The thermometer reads 40.9,°C
